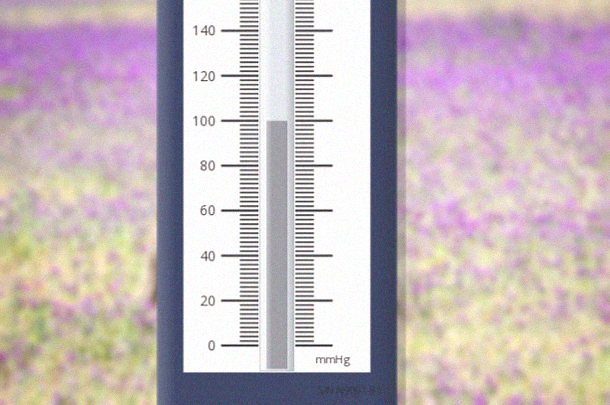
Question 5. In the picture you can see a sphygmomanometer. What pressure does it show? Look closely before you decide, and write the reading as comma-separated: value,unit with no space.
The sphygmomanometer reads 100,mmHg
